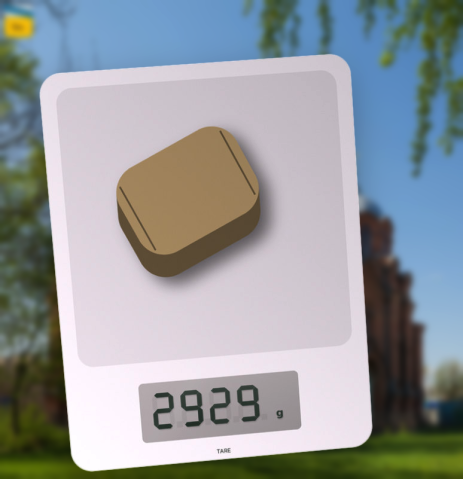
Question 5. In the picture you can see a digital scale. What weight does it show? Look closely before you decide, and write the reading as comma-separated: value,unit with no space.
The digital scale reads 2929,g
